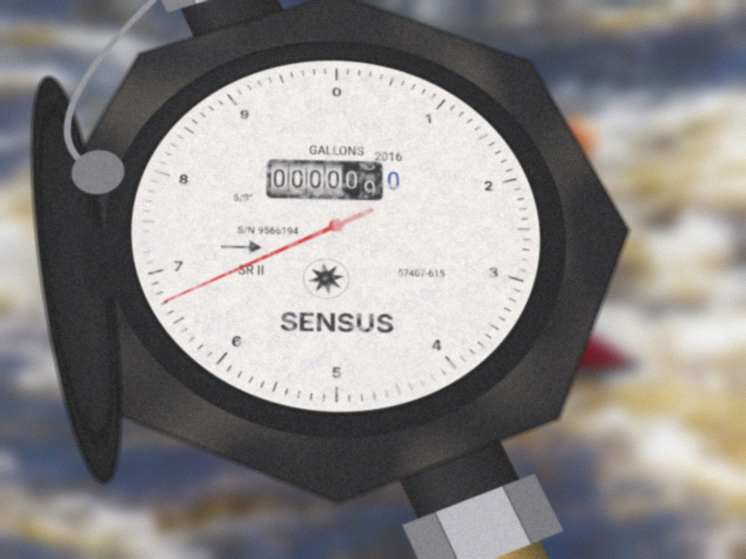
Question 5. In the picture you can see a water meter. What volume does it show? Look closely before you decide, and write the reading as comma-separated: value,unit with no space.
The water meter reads 86.7,gal
